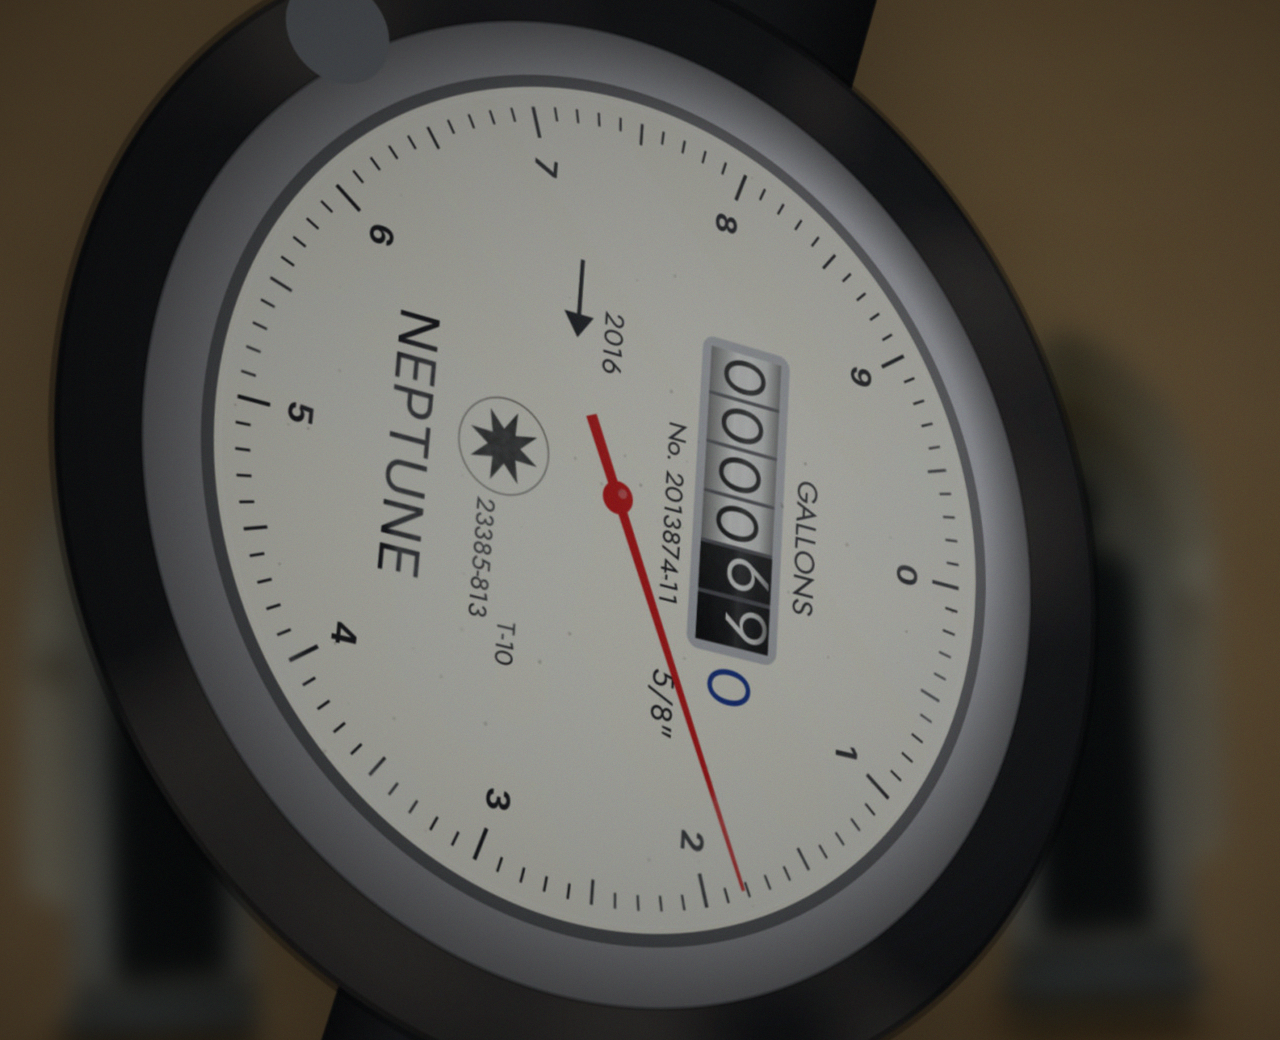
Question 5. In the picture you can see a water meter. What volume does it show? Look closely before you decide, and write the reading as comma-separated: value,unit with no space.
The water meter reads 691.8,gal
